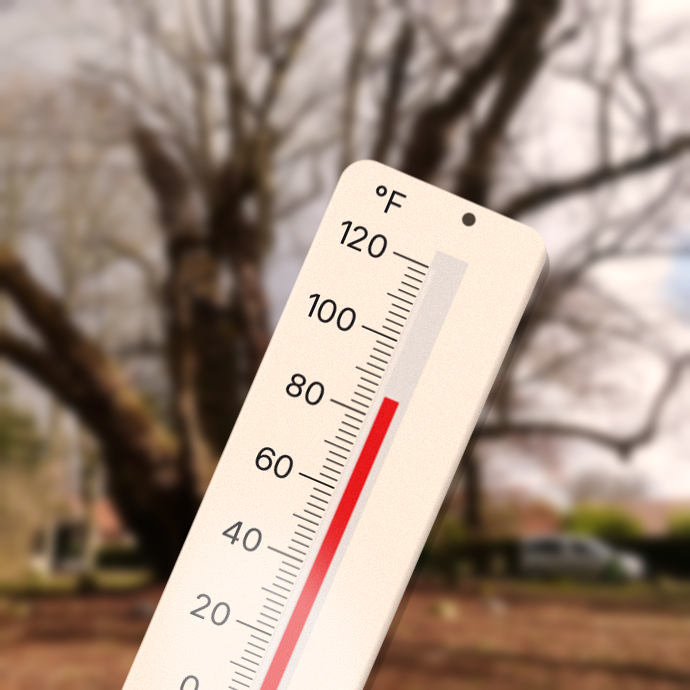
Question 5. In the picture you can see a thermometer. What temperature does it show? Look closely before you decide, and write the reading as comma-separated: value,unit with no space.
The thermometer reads 86,°F
